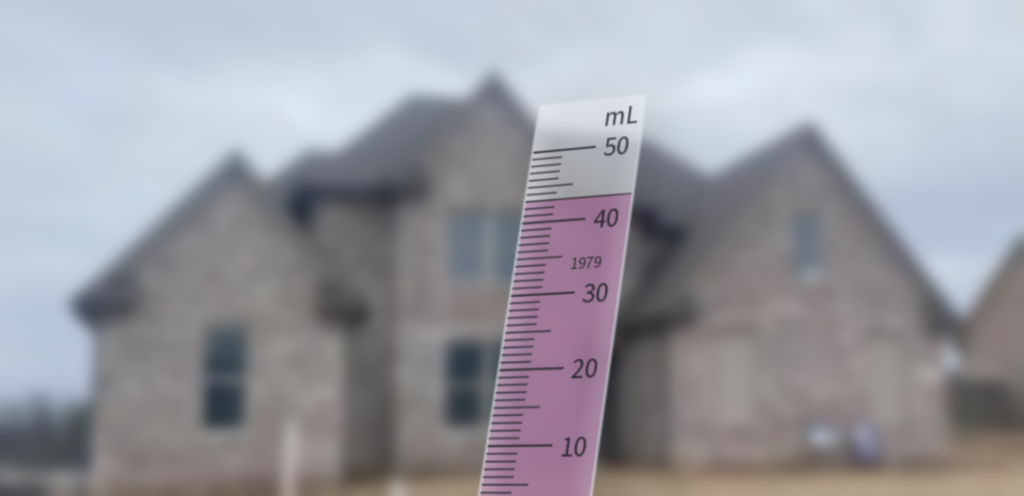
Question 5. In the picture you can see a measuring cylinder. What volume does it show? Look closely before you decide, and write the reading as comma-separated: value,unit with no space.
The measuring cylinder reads 43,mL
